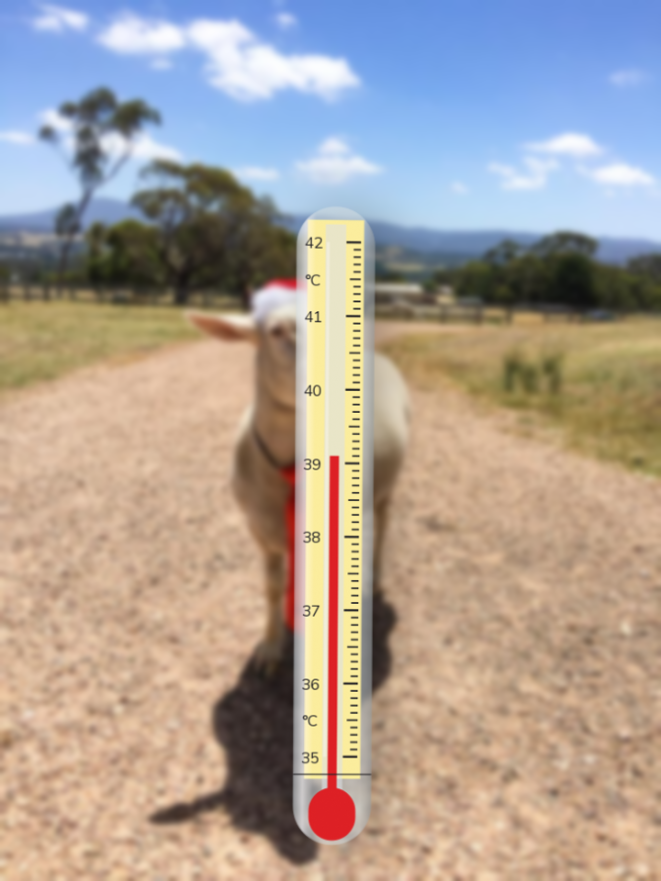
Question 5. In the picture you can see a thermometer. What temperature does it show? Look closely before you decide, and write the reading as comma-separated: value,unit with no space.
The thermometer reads 39.1,°C
